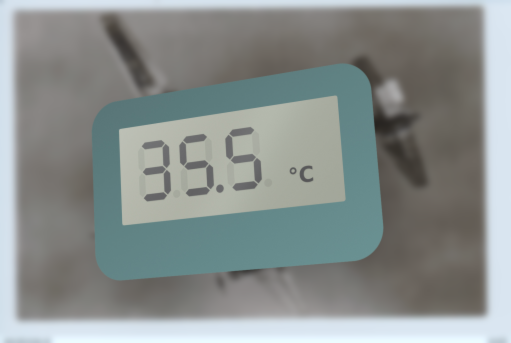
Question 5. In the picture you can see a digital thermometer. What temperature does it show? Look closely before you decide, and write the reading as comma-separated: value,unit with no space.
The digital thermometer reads 35.5,°C
